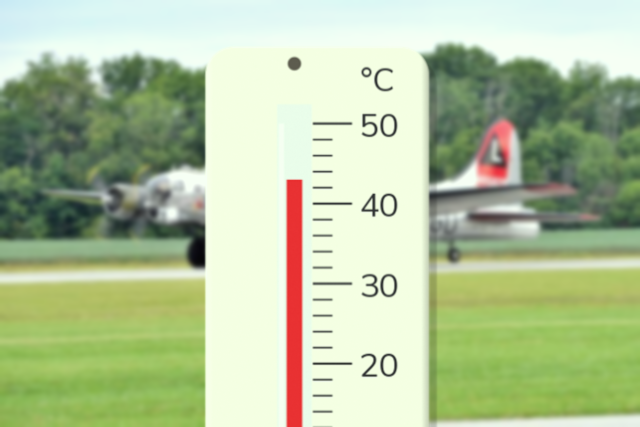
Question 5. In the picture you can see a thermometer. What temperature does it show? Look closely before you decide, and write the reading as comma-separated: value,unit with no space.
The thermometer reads 43,°C
